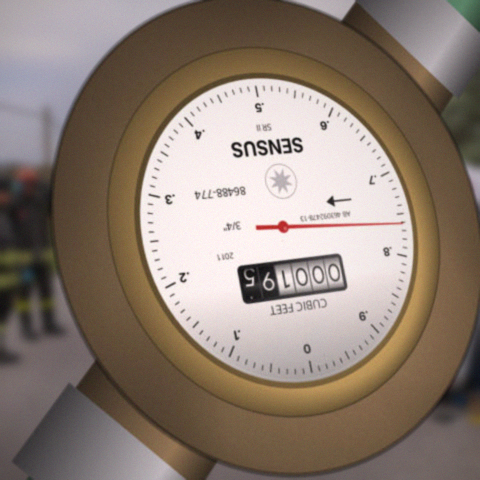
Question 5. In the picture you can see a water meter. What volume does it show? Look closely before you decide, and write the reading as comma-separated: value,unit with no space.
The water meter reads 194.76,ft³
